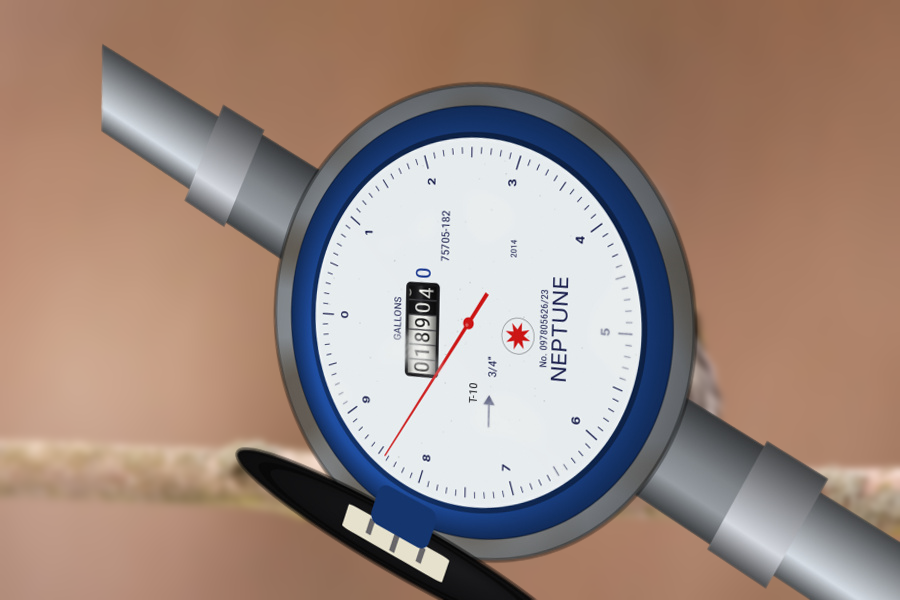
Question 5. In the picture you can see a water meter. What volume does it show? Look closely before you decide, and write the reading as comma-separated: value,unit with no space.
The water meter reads 189038.4,gal
